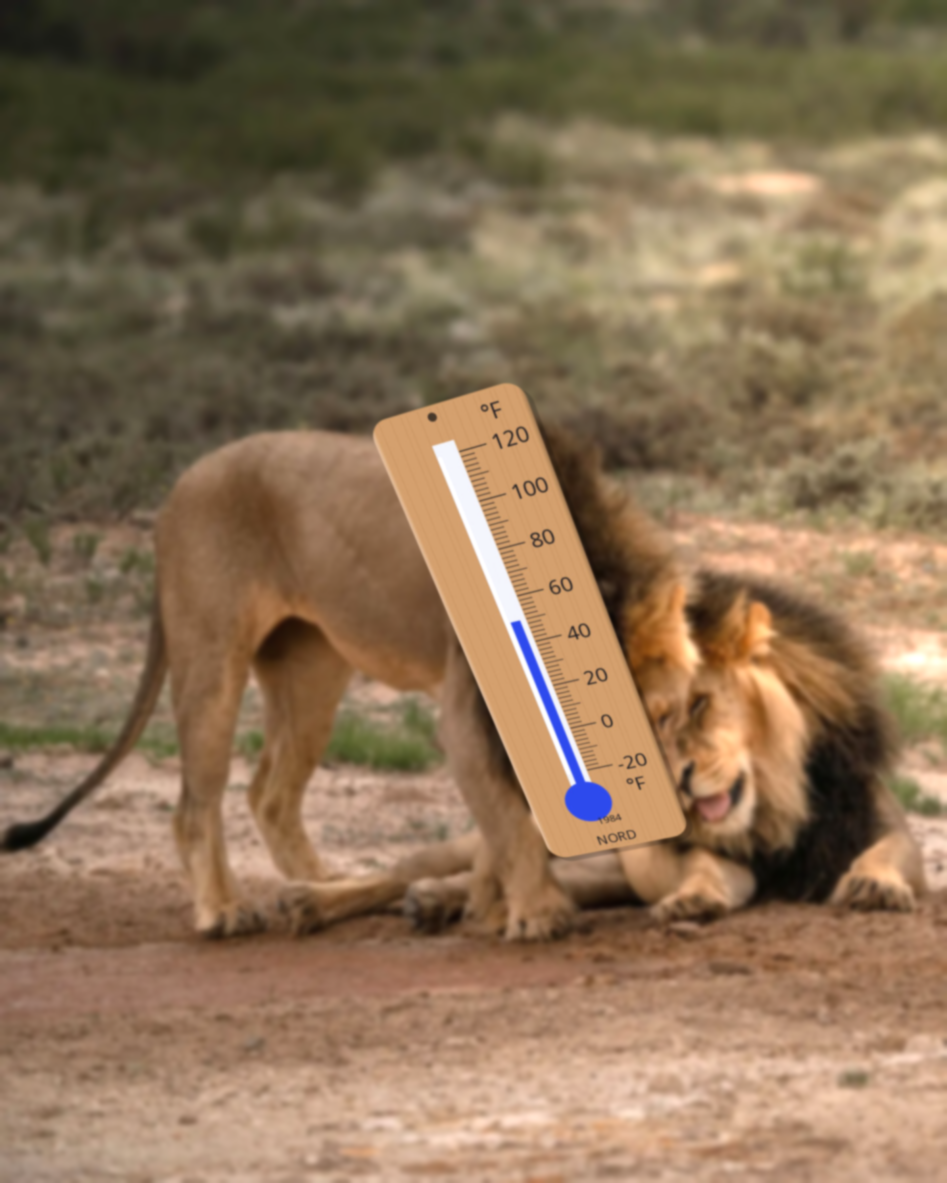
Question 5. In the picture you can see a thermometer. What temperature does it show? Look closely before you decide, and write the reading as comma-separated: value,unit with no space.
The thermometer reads 50,°F
